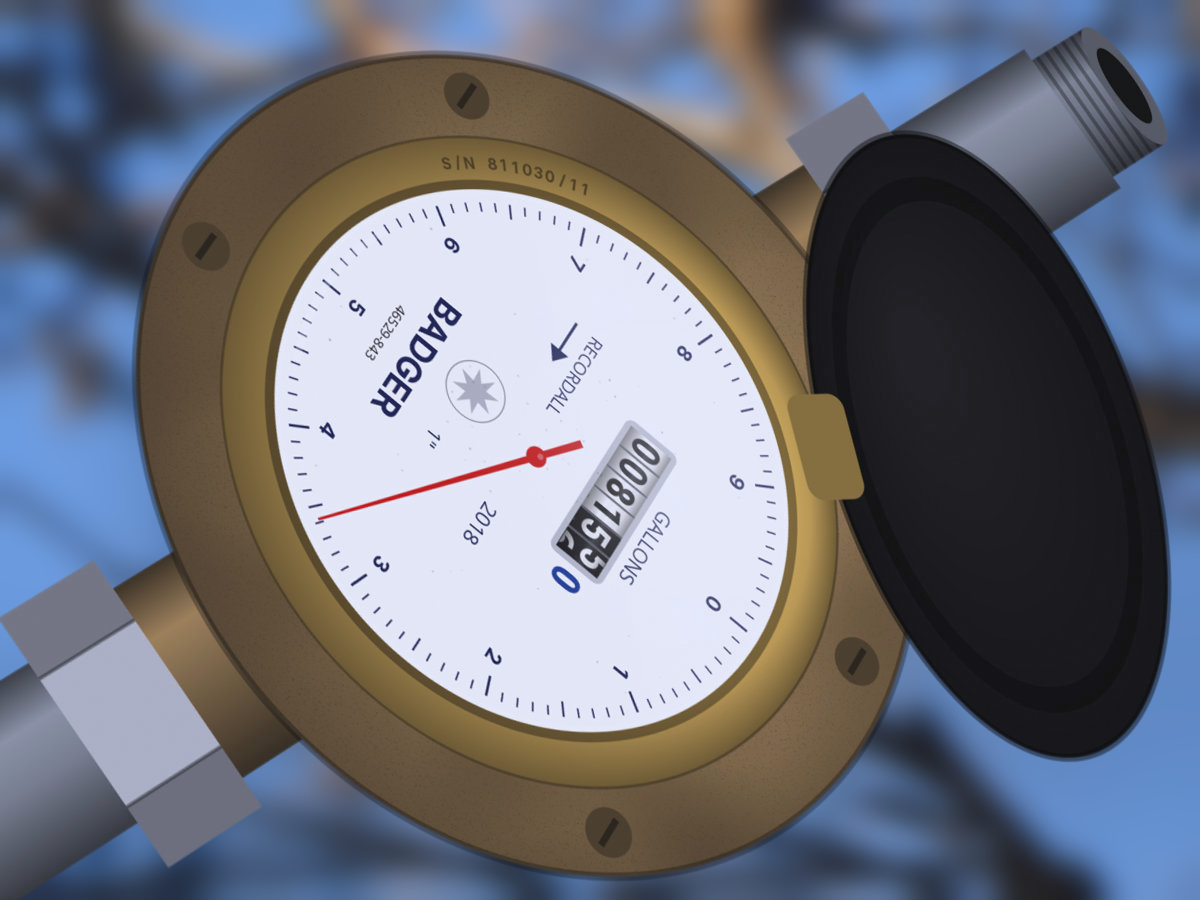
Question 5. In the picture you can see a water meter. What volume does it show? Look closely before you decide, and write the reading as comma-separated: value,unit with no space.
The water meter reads 81553.4,gal
